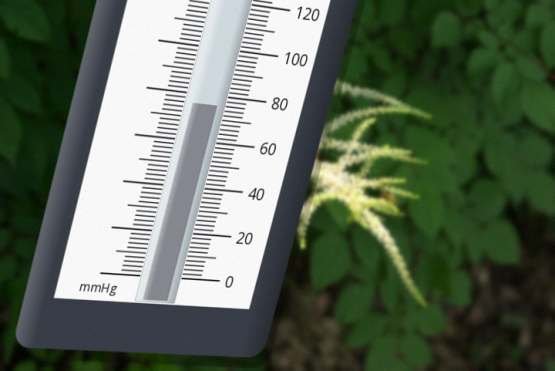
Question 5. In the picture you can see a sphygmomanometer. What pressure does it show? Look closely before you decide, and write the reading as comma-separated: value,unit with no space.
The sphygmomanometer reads 76,mmHg
